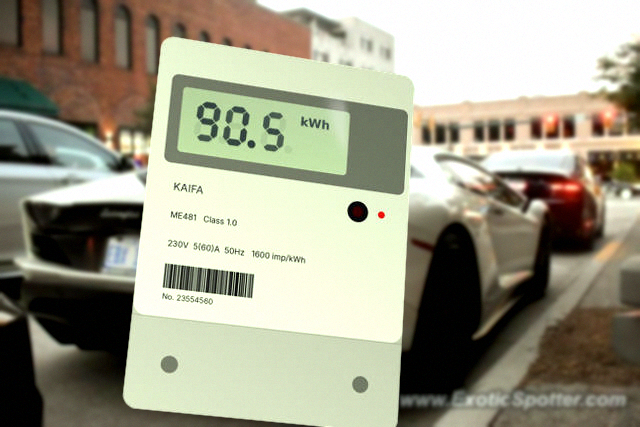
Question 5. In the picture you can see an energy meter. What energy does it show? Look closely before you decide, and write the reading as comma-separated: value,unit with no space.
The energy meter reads 90.5,kWh
